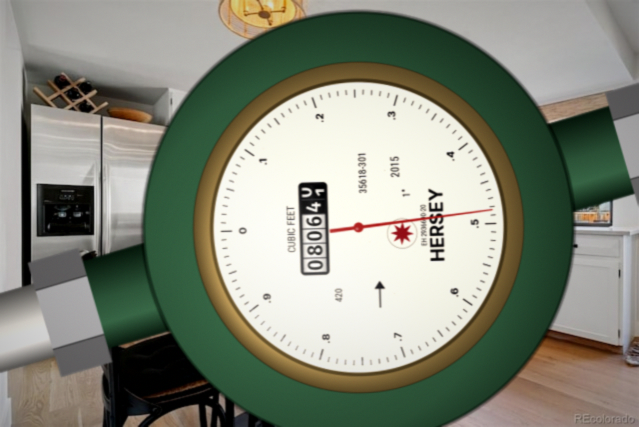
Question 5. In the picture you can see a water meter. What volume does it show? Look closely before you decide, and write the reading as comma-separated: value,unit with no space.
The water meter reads 80640.48,ft³
